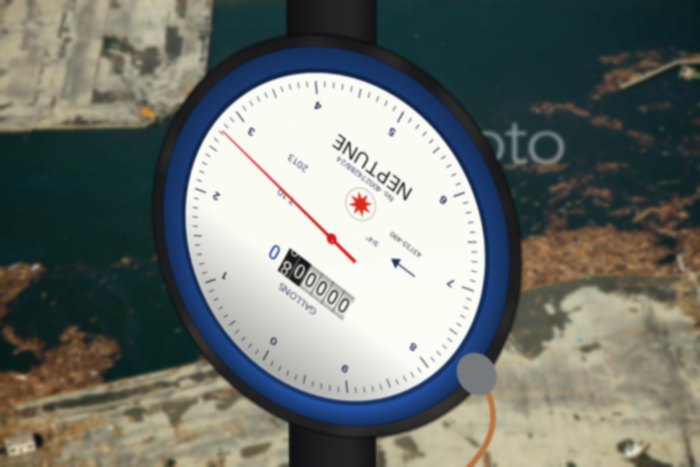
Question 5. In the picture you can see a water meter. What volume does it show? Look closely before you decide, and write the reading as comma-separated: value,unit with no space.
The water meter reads 82.7,gal
